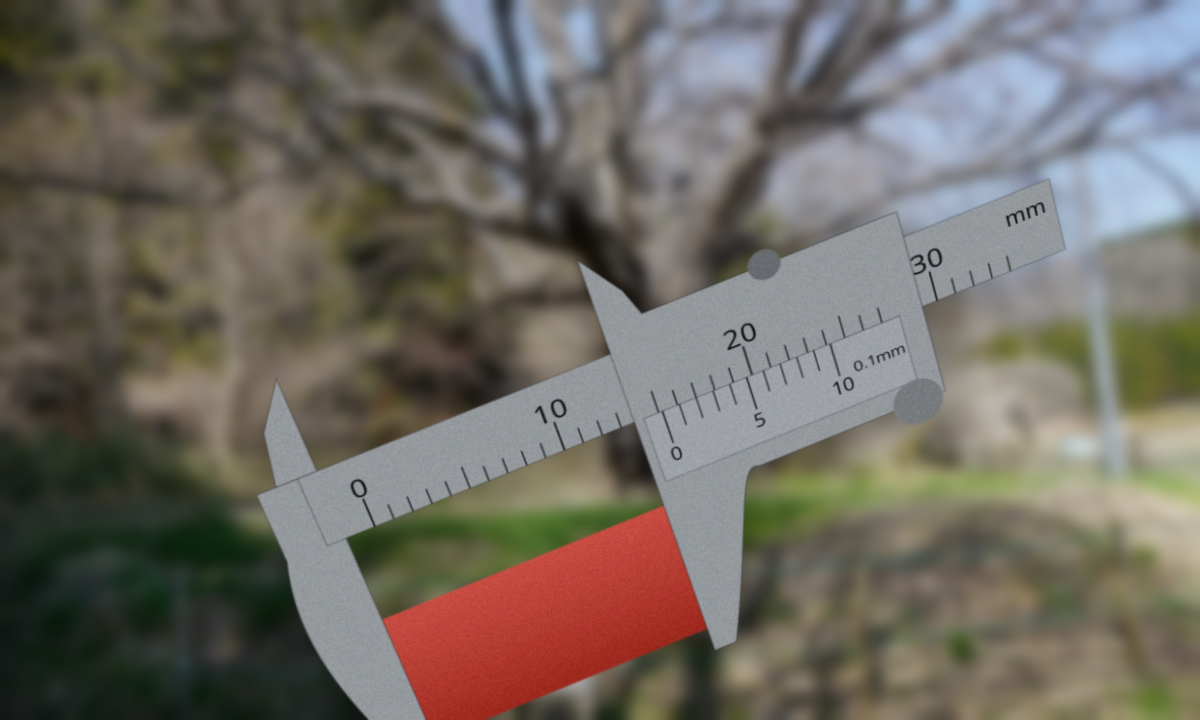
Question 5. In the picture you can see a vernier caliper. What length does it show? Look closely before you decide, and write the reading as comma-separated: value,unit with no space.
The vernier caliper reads 15.2,mm
